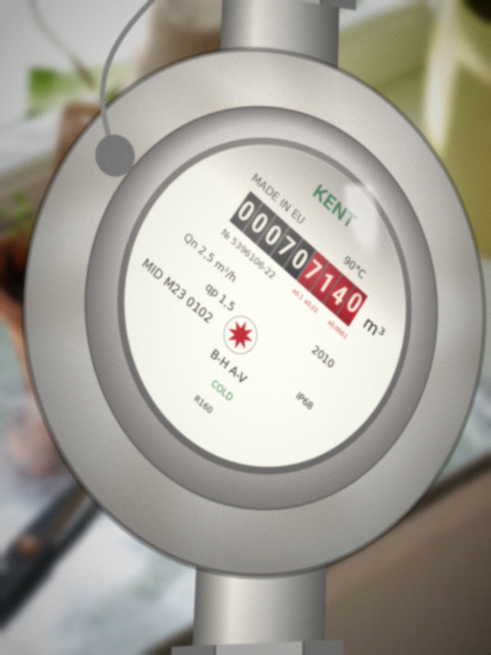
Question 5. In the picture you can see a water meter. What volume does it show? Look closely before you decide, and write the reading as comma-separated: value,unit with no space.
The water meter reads 70.7140,m³
